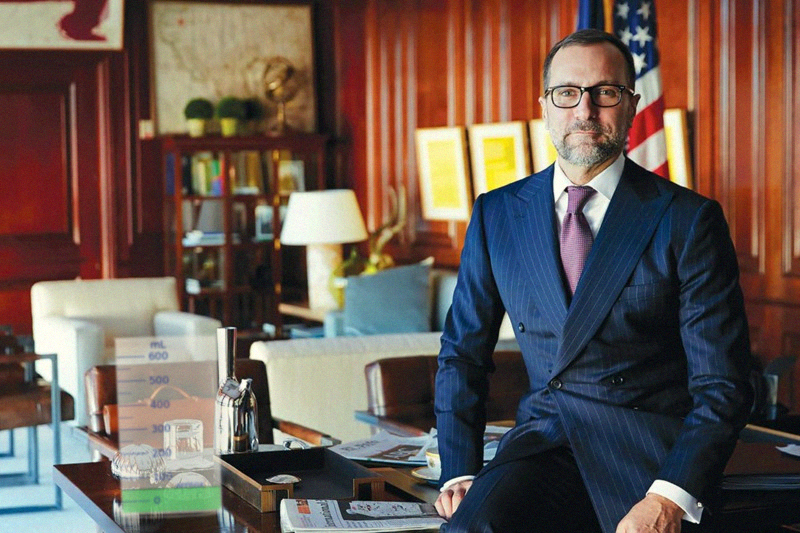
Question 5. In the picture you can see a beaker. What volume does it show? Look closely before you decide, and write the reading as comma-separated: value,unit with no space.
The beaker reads 50,mL
